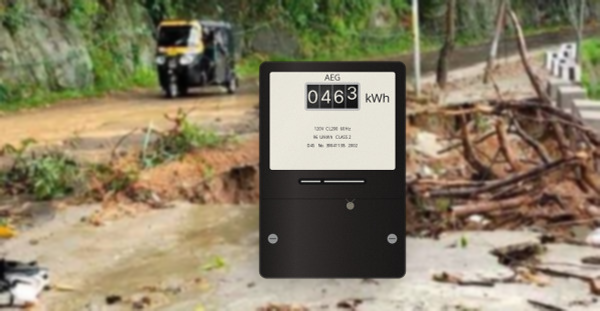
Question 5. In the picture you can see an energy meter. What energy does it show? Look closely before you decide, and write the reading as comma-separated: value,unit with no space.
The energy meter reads 463,kWh
